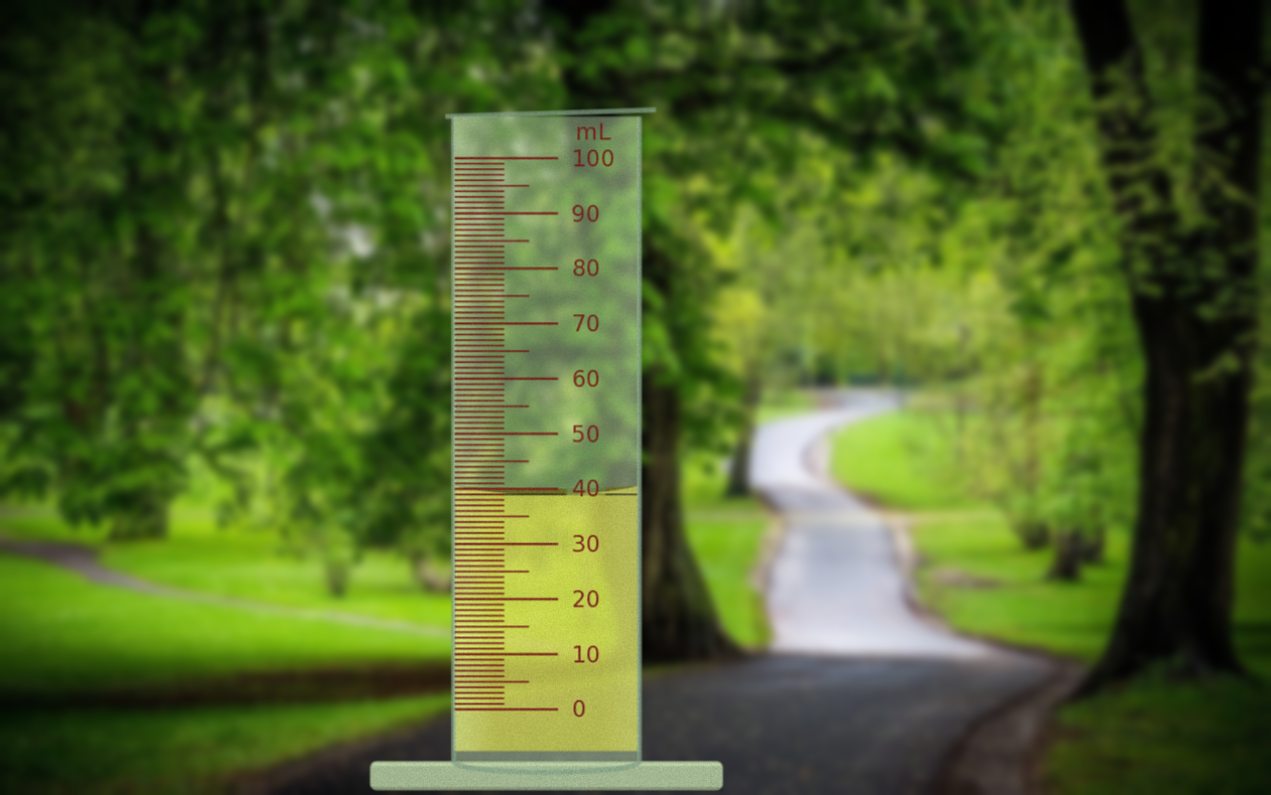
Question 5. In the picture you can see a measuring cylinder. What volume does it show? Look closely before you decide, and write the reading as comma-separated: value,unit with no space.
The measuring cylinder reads 39,mL
